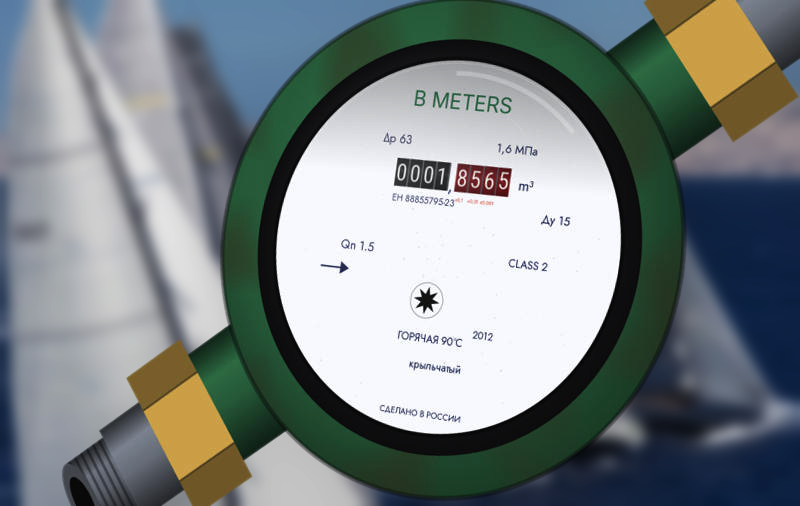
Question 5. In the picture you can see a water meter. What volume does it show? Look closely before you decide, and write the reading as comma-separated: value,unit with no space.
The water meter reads 1.8565,m³
